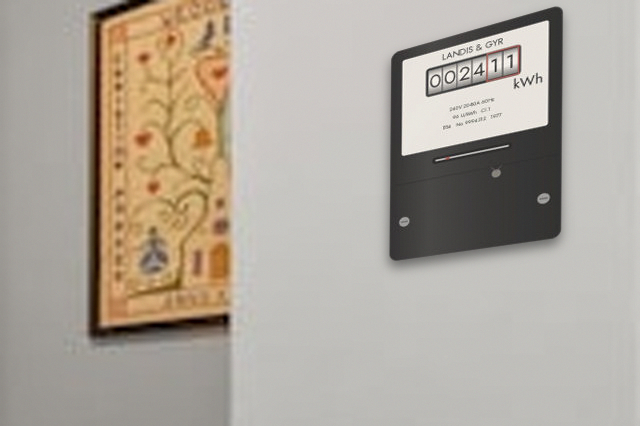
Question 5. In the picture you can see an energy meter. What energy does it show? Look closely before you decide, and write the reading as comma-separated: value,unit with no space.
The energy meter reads 24.11,kWh
